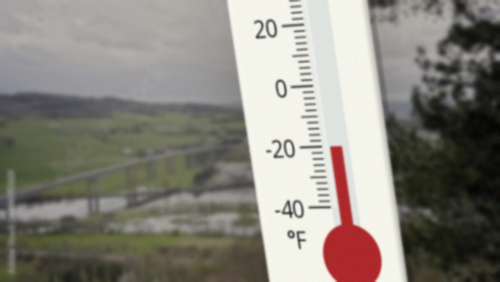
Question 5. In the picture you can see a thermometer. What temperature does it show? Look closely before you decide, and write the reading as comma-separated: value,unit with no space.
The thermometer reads -20,°F
